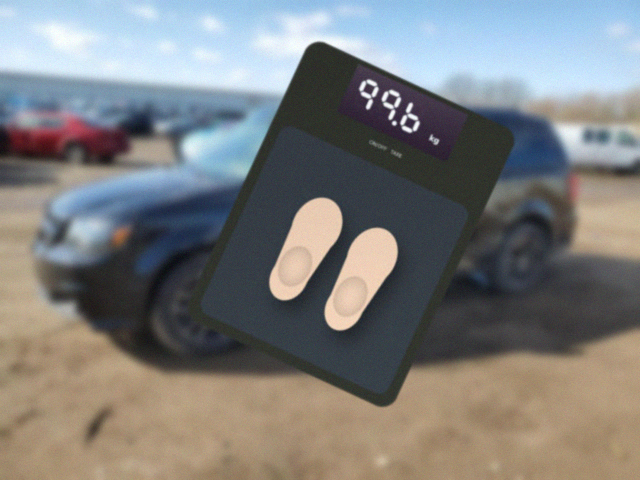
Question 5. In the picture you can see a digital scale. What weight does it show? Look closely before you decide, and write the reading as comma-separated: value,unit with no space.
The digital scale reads 99.6,kg
